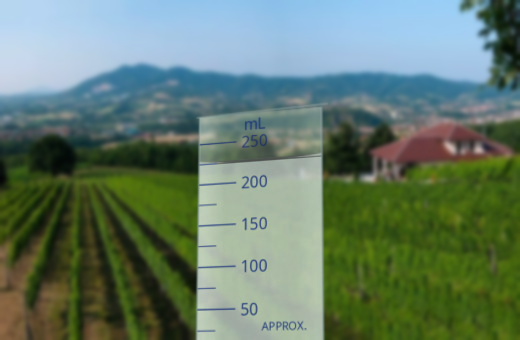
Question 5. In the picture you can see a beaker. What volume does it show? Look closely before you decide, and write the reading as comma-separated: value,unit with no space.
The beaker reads 225,mL
